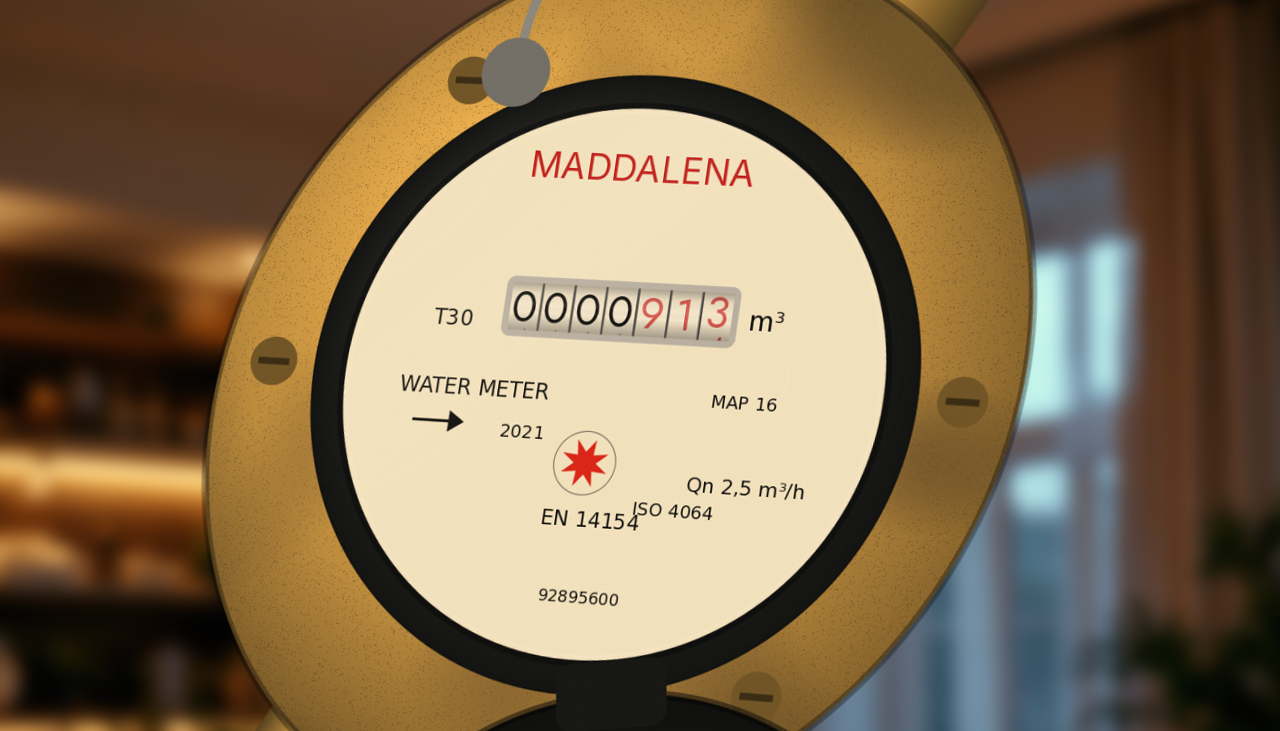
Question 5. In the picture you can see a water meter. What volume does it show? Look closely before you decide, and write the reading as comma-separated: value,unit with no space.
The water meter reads 0.913,m³
